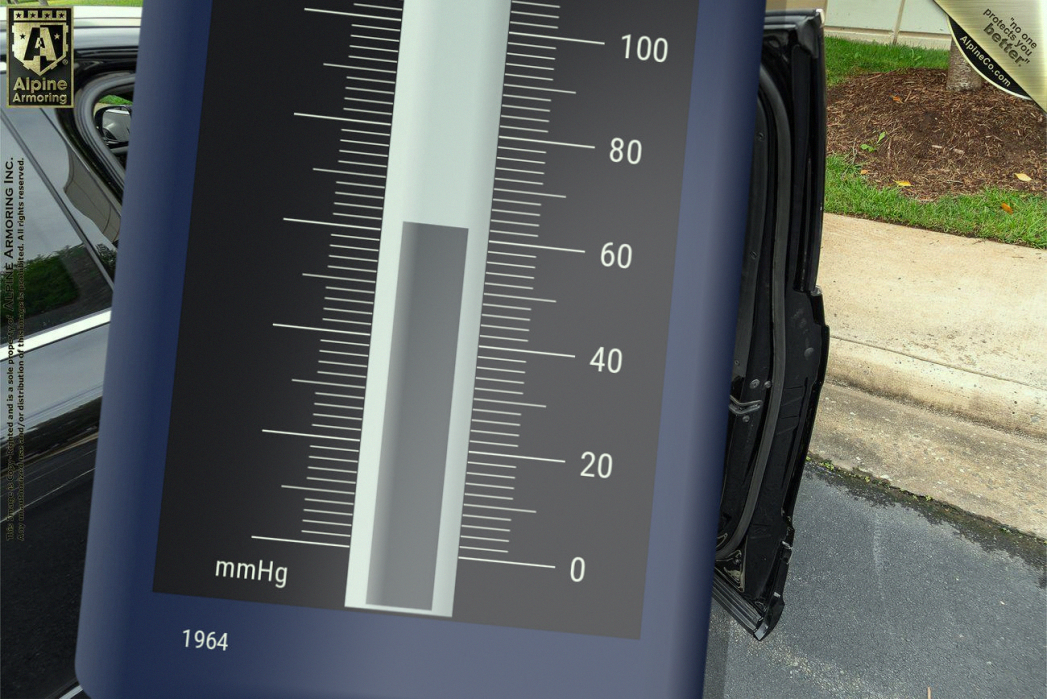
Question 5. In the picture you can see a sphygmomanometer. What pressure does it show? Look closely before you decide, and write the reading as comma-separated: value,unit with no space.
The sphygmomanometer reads 62,mmHg
